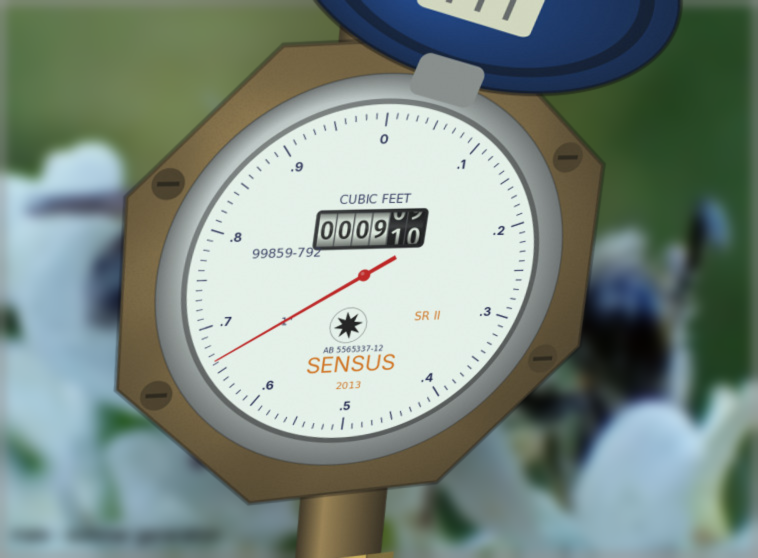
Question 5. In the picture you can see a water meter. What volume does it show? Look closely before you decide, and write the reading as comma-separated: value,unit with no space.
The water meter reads 909.66,ft³
